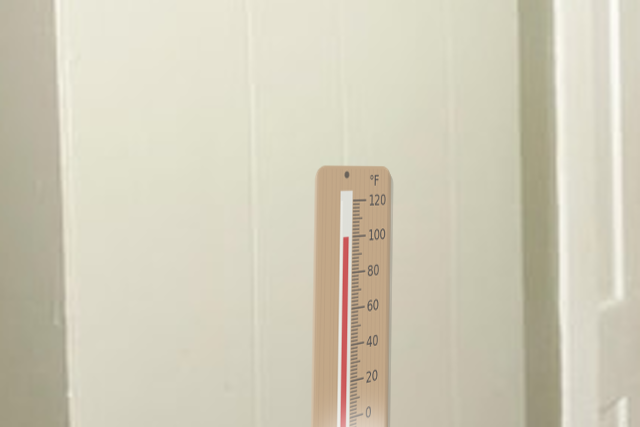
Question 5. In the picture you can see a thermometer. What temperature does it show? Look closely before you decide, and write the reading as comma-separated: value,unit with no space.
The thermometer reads 100,°F
